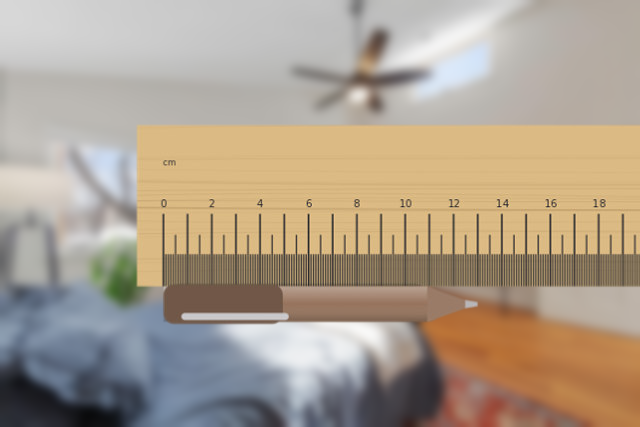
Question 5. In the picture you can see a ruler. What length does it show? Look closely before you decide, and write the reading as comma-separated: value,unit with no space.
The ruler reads 13,cm
